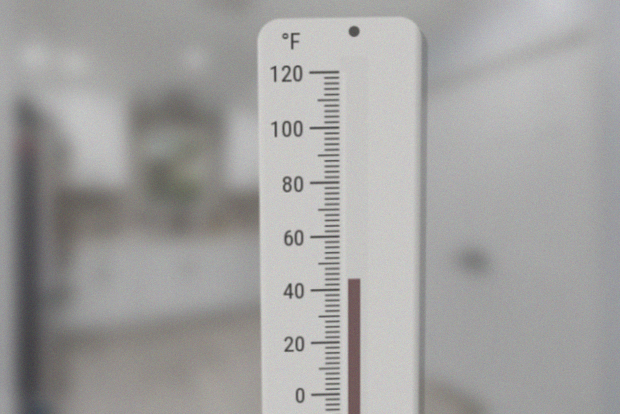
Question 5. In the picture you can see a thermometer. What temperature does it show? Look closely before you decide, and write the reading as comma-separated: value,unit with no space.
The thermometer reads 44,°F
